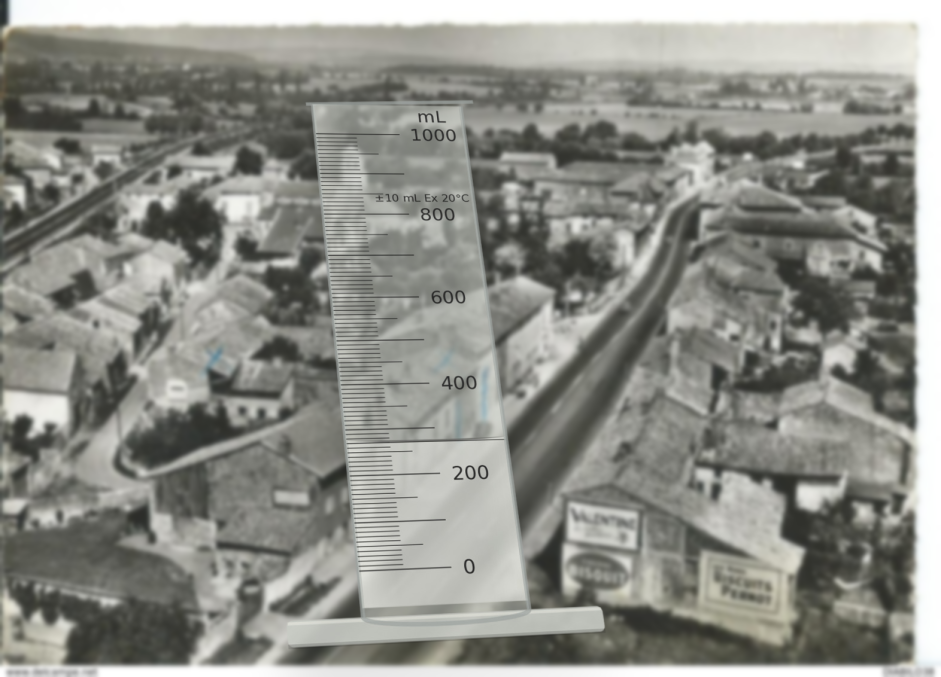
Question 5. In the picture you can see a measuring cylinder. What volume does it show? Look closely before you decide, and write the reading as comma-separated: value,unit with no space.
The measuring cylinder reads 270,mL
